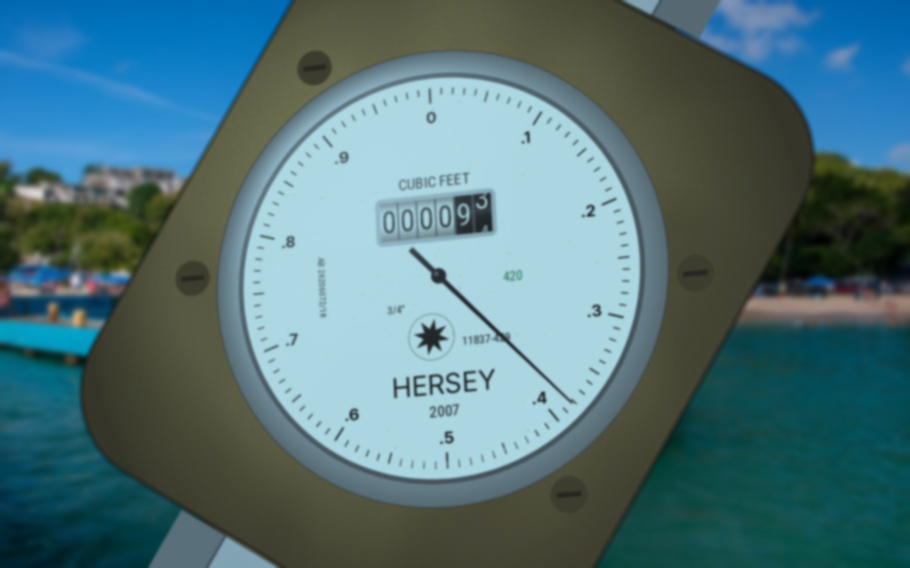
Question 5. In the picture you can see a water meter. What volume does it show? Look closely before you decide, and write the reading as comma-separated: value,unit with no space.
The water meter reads 93.38,ft³
